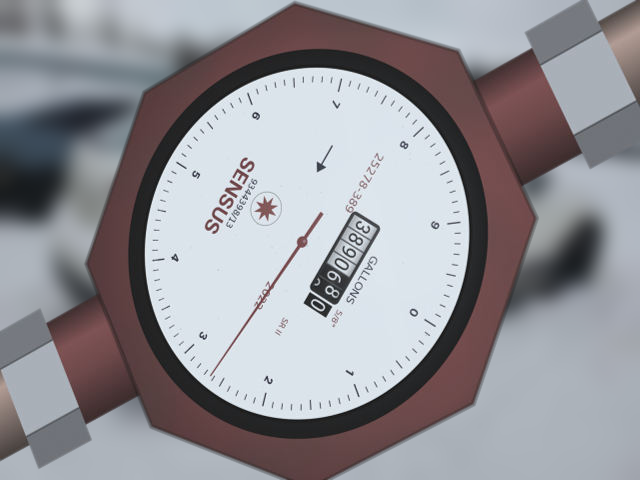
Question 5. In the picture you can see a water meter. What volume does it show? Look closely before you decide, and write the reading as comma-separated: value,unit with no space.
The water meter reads 3890682.6,gal
